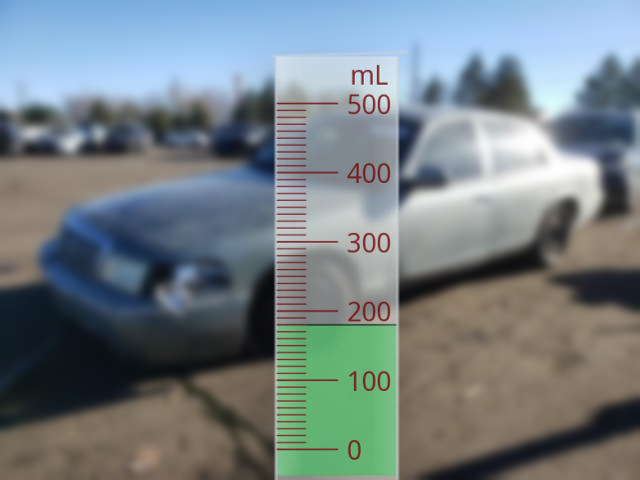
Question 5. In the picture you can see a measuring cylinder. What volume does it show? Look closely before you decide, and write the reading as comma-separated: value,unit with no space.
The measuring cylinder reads 180,mL
